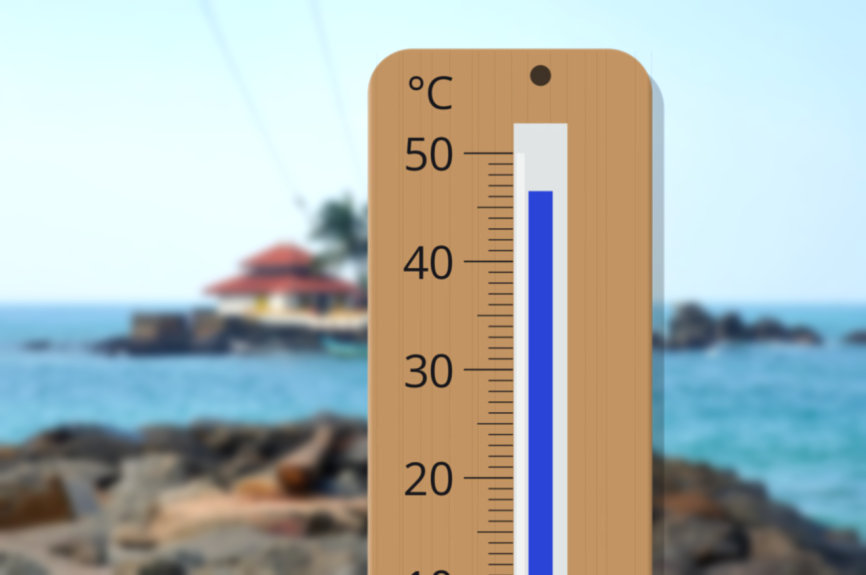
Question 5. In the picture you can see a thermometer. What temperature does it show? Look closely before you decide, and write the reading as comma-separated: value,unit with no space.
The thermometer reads 46.5,°C
